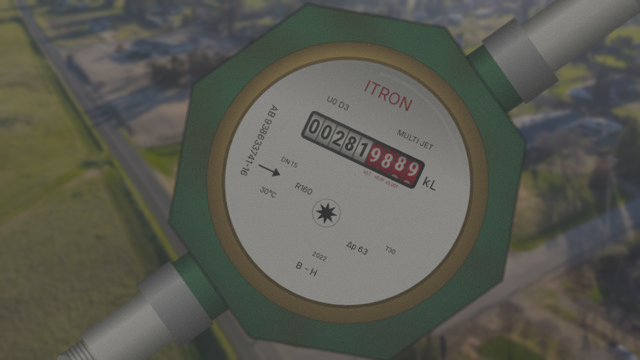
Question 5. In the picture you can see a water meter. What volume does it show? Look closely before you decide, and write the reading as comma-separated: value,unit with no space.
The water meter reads 281.9889,kL
